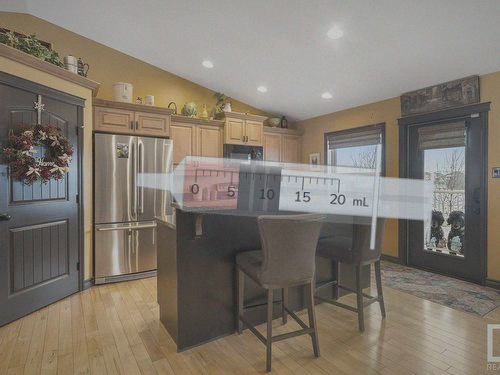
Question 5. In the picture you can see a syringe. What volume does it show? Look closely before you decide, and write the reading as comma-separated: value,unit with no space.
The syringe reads 6,mL
